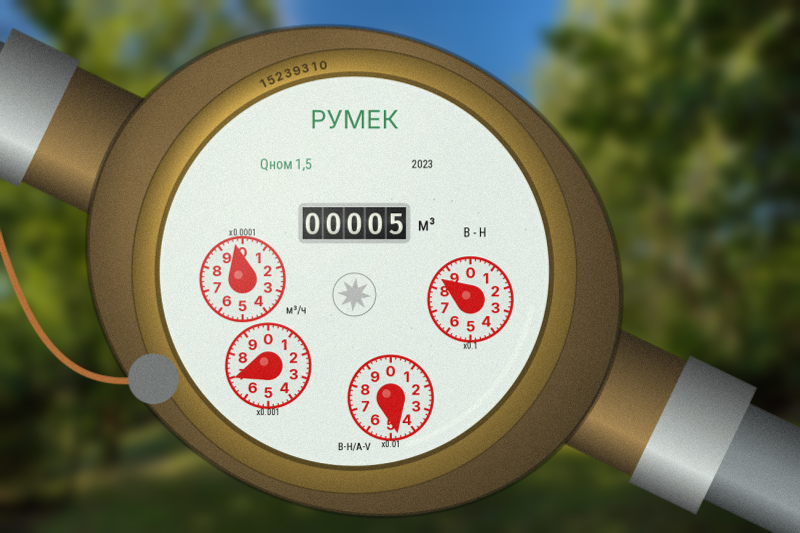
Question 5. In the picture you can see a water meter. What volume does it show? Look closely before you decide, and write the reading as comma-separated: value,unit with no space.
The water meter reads 5.8469,m³
